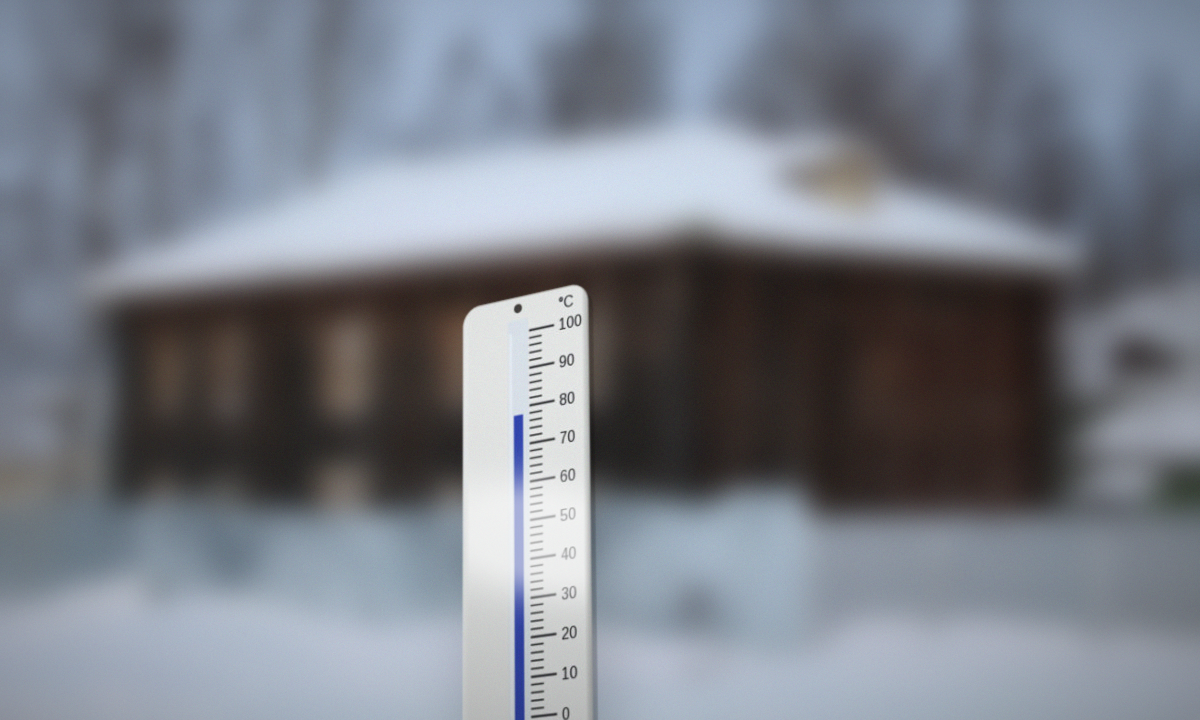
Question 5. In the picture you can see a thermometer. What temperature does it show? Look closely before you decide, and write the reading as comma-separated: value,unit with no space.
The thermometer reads 78,°C
